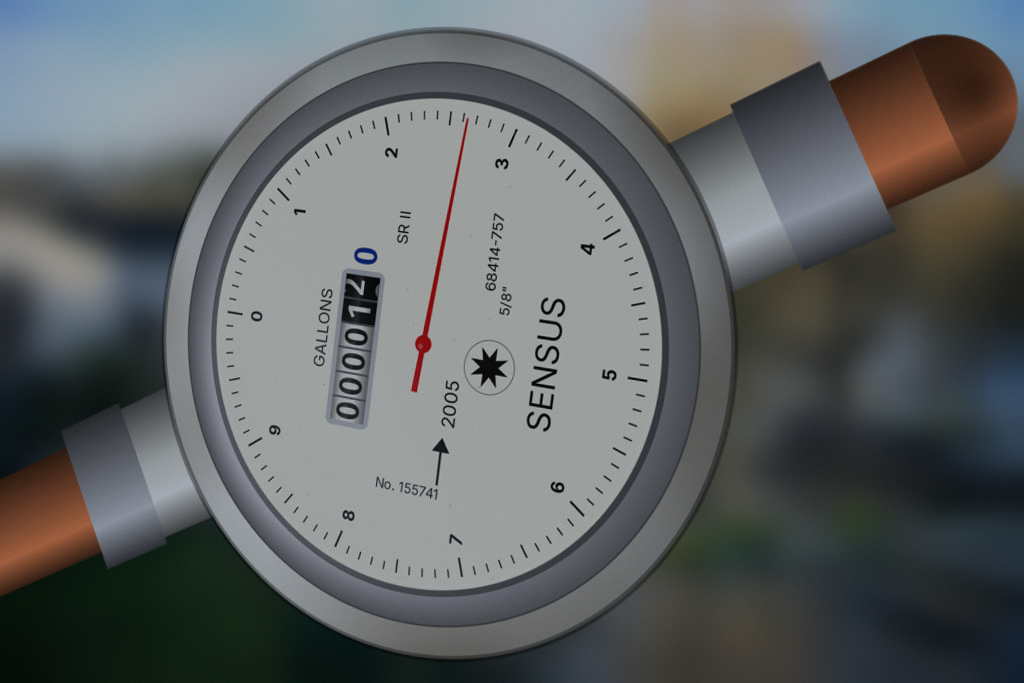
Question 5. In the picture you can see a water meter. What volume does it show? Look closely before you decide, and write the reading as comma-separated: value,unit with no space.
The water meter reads 122.6,gal
